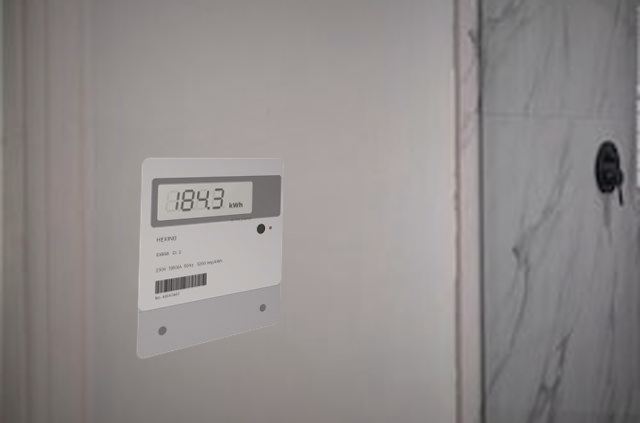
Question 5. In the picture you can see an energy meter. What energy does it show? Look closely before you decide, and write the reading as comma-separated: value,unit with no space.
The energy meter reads 184.3,kWh
